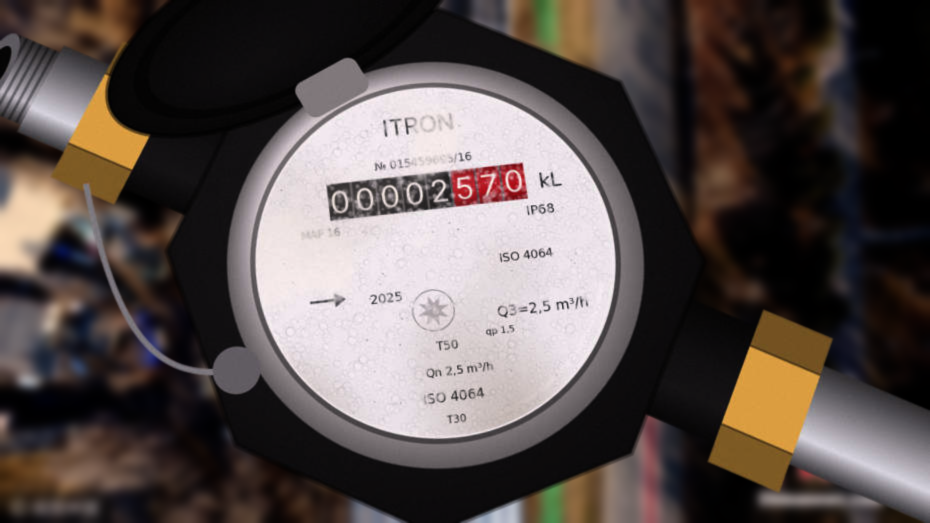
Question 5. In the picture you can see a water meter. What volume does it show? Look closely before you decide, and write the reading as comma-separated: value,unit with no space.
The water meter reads 2.570,kL
